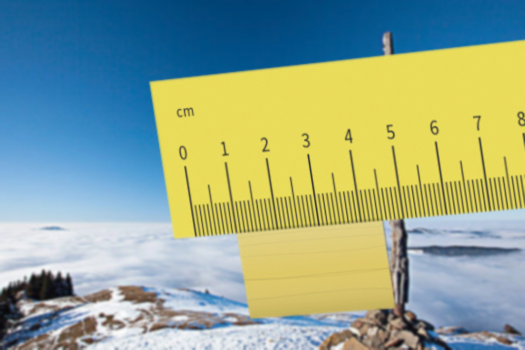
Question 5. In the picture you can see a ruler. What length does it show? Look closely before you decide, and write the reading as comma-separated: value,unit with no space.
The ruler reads 3.5,cm
